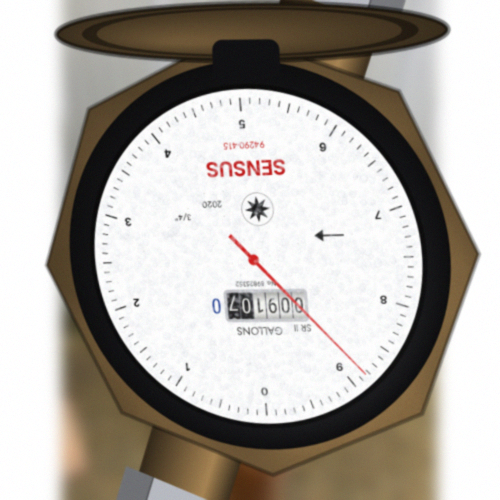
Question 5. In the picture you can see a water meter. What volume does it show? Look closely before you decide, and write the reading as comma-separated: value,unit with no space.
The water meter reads 91068.8,gal
